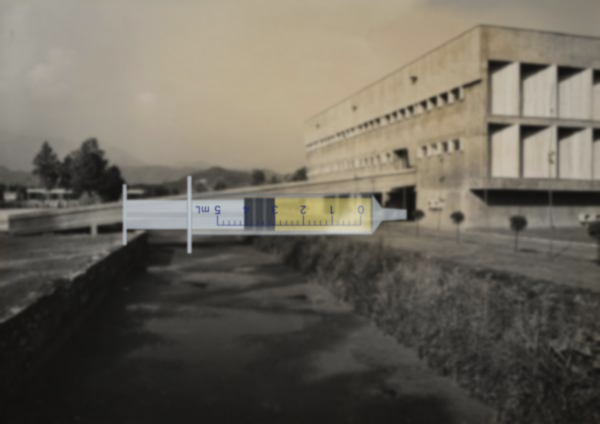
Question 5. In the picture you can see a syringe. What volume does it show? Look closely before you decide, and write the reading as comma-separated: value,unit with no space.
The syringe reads 3,mL
